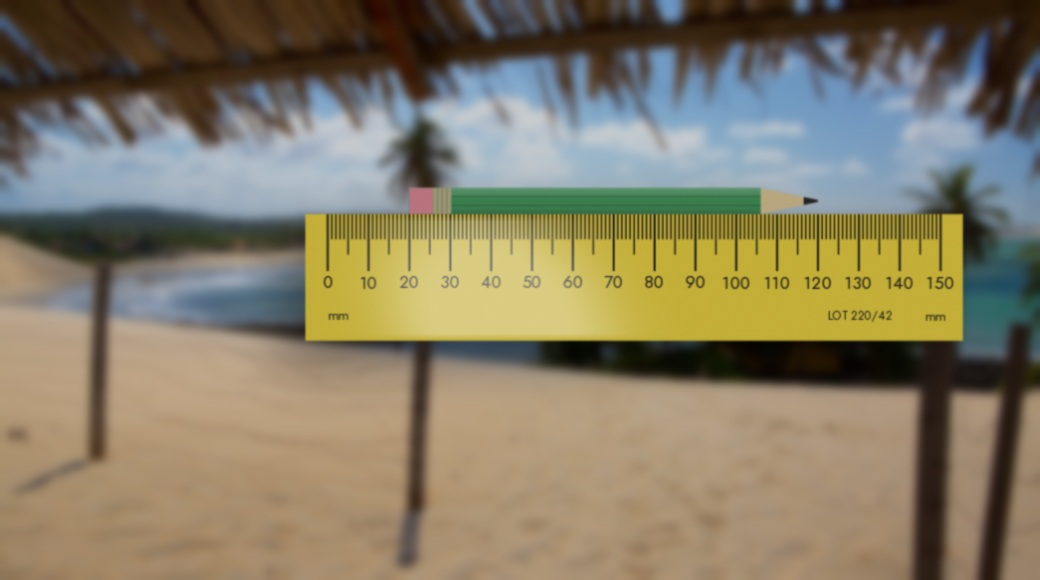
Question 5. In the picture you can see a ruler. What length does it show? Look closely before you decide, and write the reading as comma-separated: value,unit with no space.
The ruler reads 100,mm
